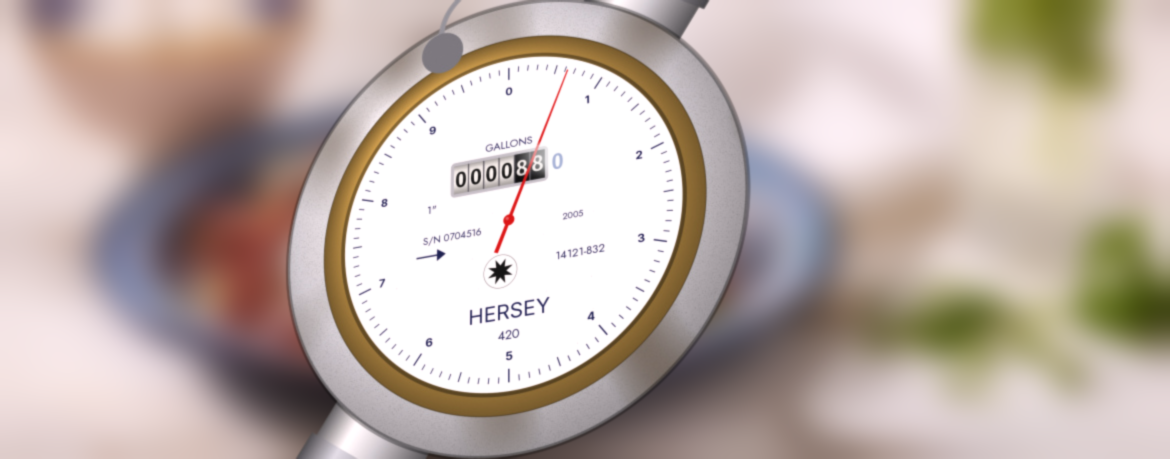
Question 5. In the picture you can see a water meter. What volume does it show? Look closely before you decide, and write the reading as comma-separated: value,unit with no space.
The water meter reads 880.6,gal
